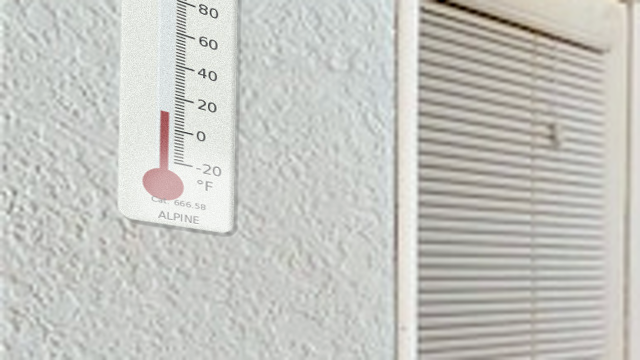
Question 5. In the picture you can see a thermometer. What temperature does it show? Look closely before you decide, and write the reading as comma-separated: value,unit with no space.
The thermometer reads 10,°F
